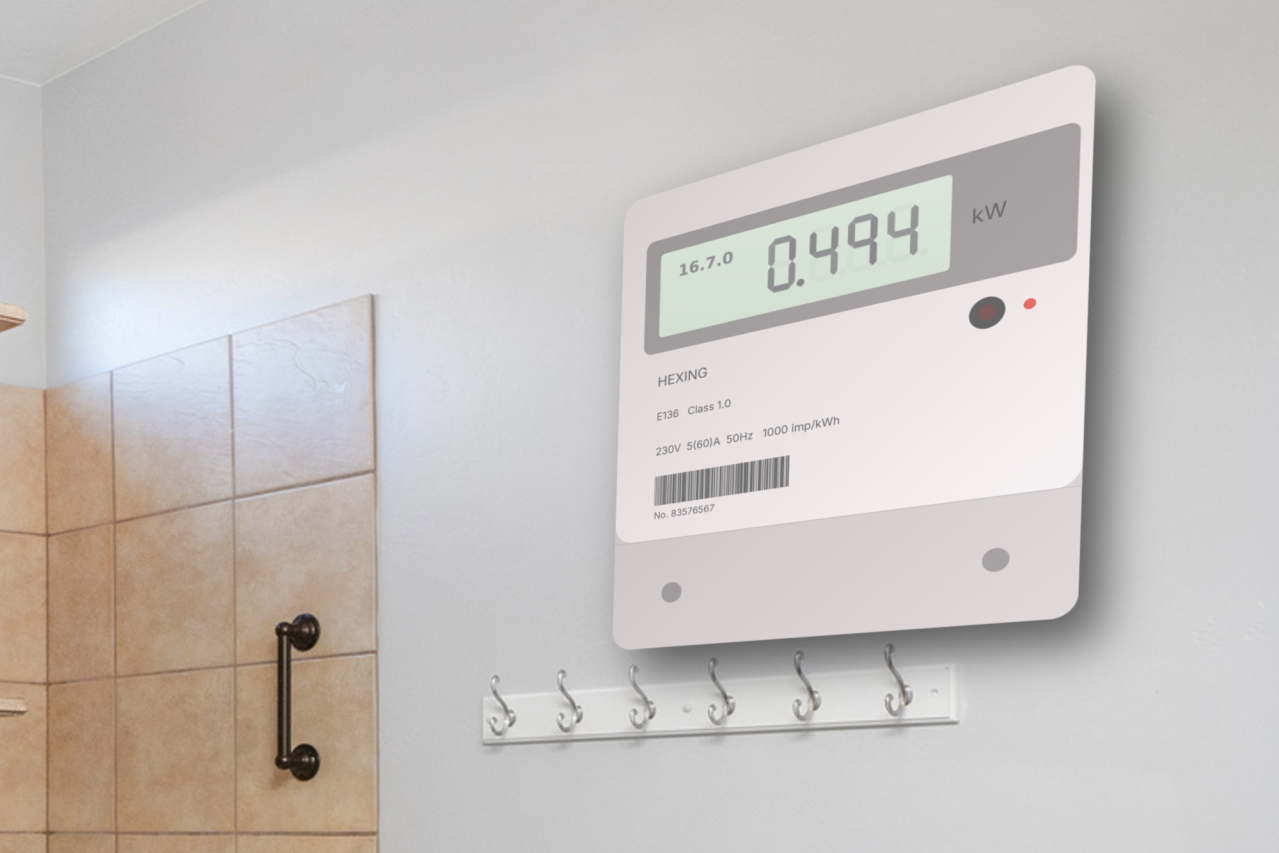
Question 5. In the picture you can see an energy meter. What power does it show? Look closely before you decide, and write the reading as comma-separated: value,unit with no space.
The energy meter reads 0.494,kW
